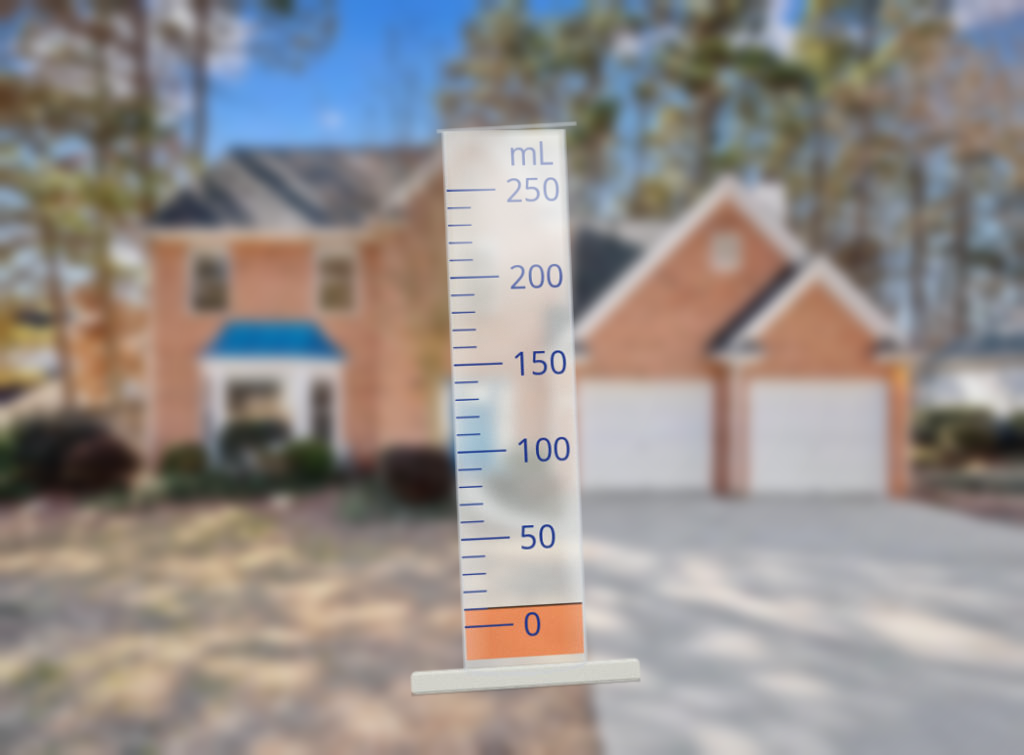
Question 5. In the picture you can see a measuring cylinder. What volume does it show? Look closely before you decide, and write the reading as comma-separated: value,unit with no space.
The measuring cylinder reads 10,mL
